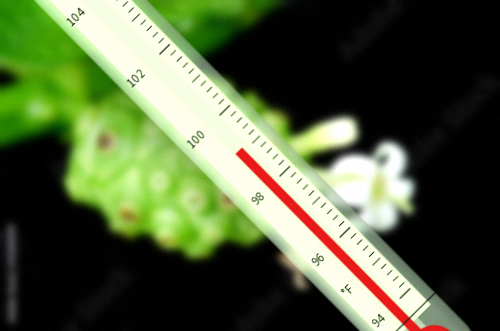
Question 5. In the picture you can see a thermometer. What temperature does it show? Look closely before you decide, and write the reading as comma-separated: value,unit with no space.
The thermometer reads 99.1,°F
